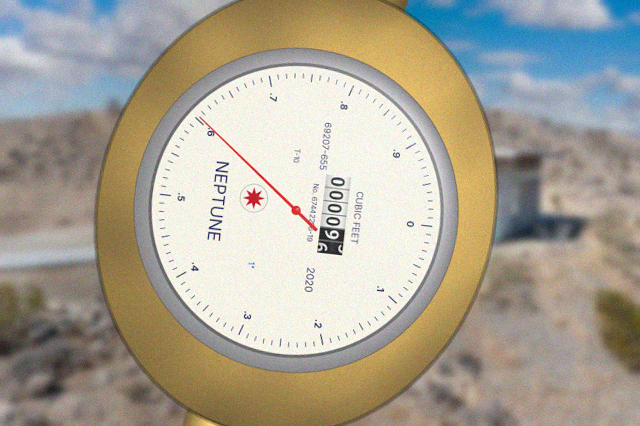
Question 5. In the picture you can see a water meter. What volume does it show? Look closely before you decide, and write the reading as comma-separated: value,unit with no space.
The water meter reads 95.60,ft³
